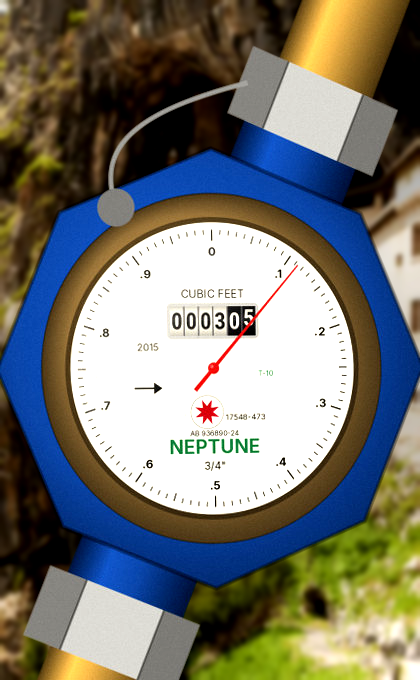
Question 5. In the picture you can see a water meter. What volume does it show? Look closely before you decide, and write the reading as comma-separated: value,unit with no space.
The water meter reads 305.11,ft³
